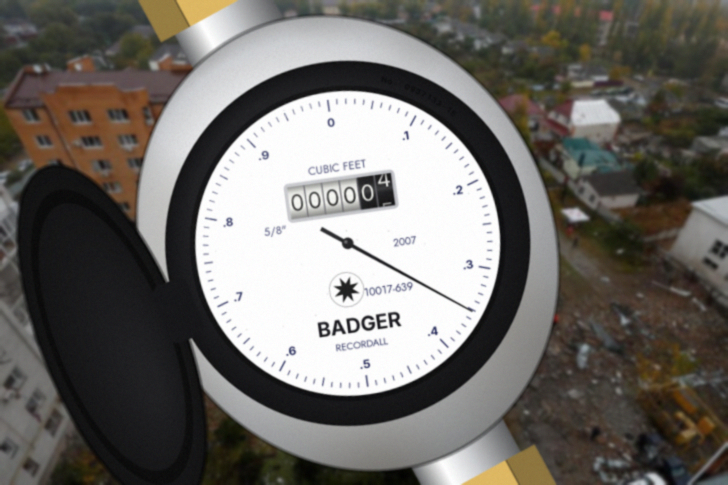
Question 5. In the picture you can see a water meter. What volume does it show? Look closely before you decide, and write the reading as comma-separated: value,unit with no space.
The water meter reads 4.35,ft³
